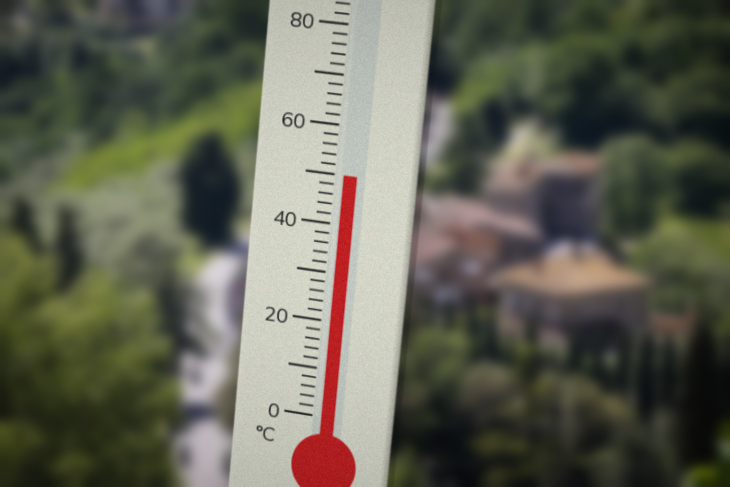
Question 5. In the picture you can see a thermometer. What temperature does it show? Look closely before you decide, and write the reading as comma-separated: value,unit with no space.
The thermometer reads 50,°C
